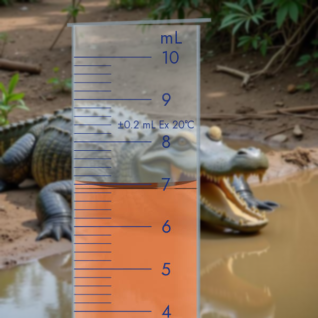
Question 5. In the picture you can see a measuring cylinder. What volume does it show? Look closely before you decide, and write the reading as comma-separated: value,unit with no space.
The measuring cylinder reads 6.9,mL
